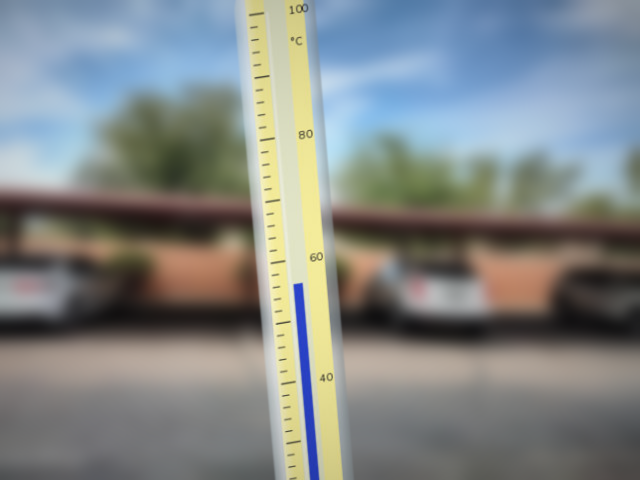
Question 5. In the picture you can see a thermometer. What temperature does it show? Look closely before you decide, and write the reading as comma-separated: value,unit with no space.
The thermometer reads 56,°C
